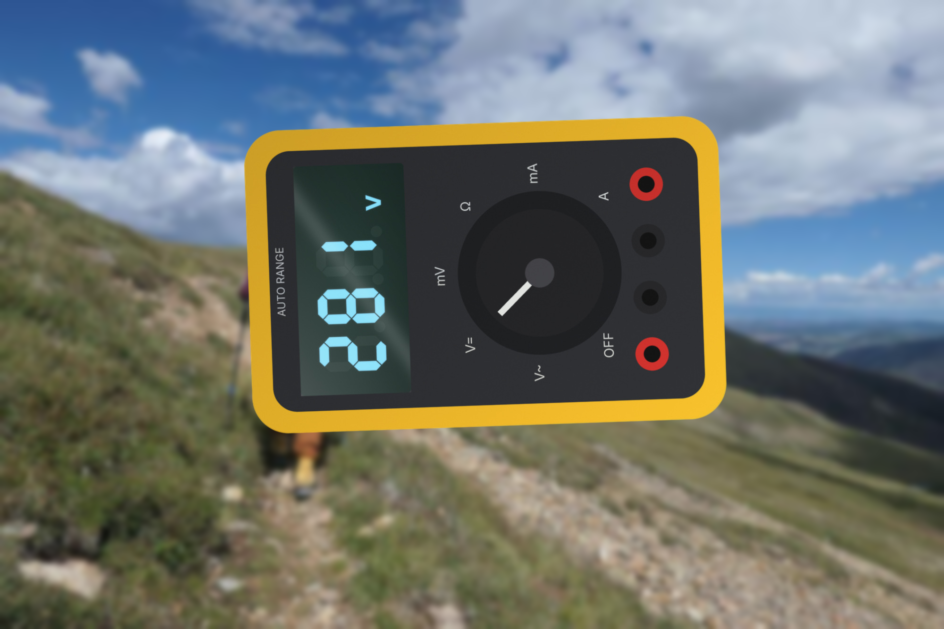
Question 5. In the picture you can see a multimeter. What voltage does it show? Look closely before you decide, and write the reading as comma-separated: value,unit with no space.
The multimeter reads 281,V
